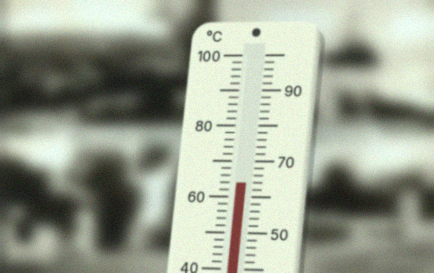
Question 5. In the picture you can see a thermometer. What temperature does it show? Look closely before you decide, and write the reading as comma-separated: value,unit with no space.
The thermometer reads 64,°C
